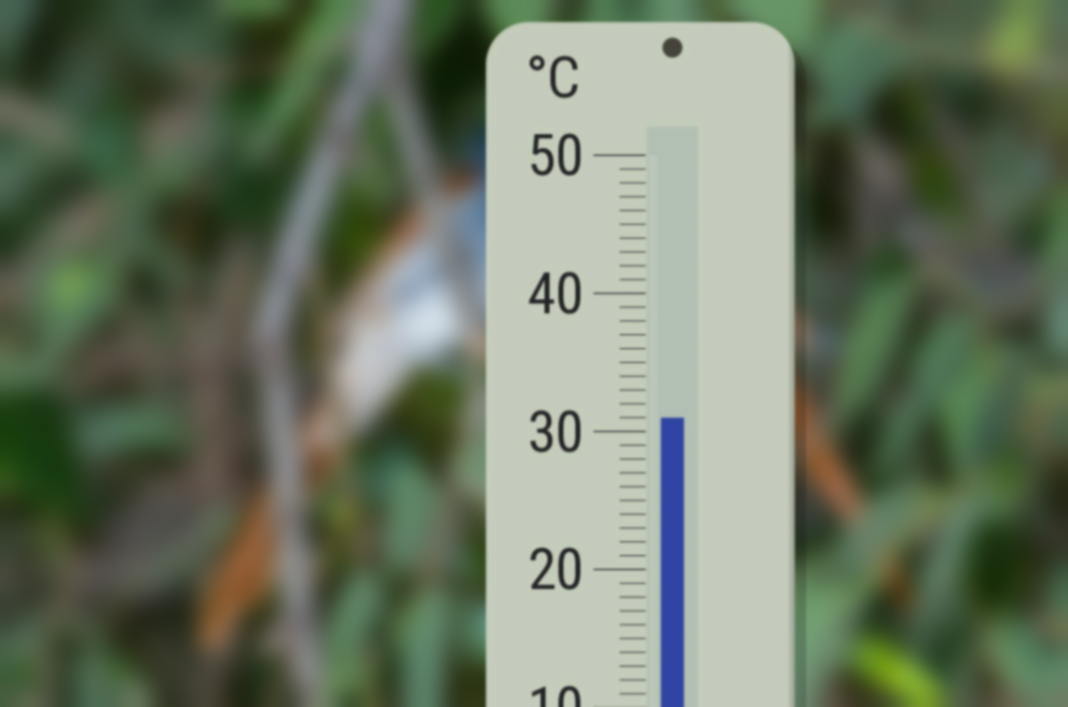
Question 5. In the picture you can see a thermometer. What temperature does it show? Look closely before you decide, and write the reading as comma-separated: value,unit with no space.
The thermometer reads 31,°C
